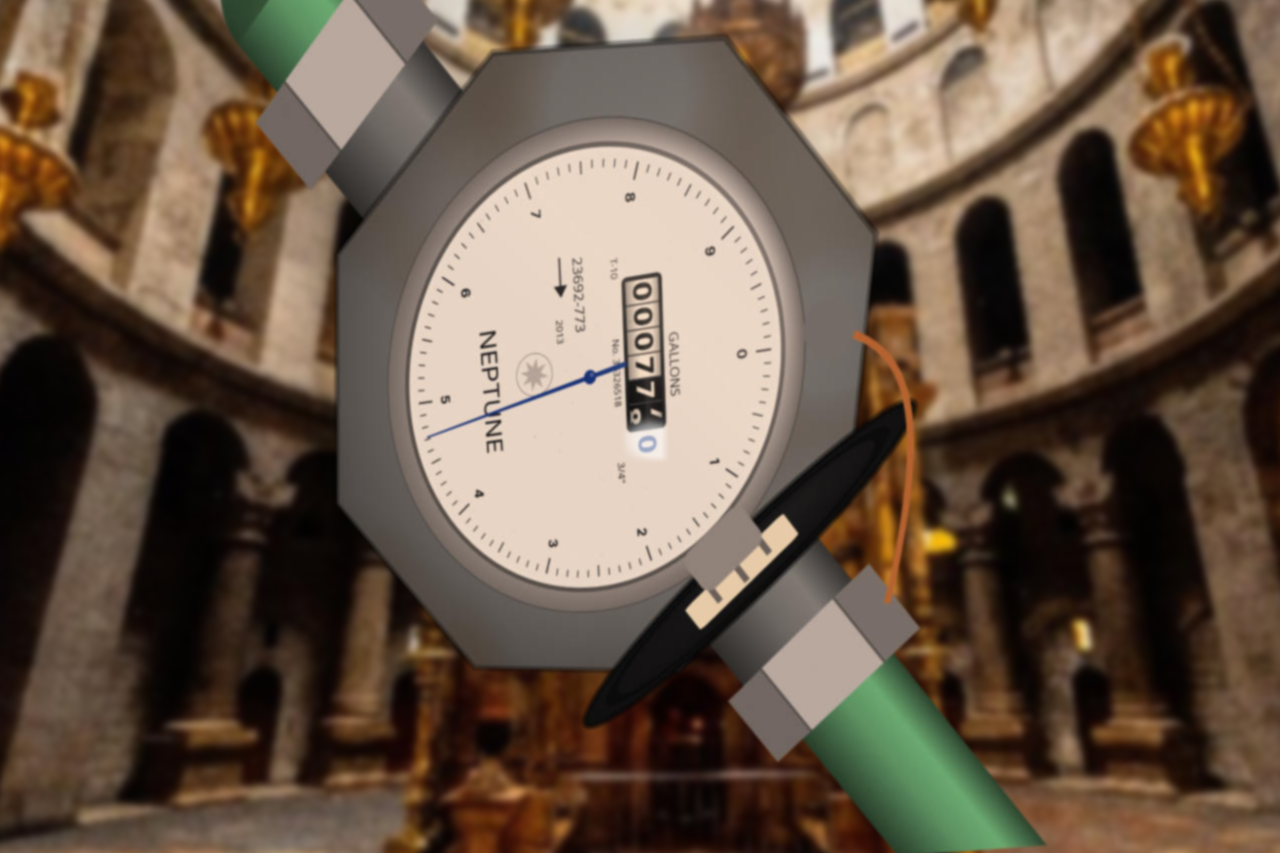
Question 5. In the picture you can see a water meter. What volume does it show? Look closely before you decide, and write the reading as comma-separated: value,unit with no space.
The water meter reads 7774.7,gal
